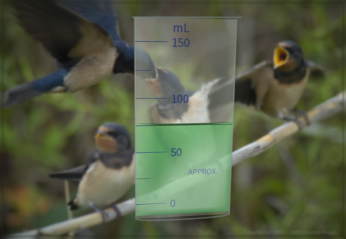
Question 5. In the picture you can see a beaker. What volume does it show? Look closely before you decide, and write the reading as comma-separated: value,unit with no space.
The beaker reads 75,mL
